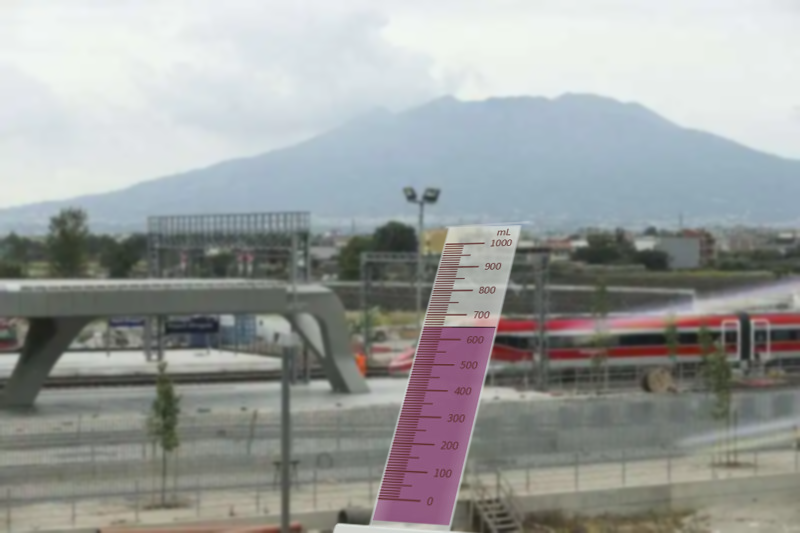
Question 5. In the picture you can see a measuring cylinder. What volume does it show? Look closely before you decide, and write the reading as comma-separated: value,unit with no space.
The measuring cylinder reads 650,mL
